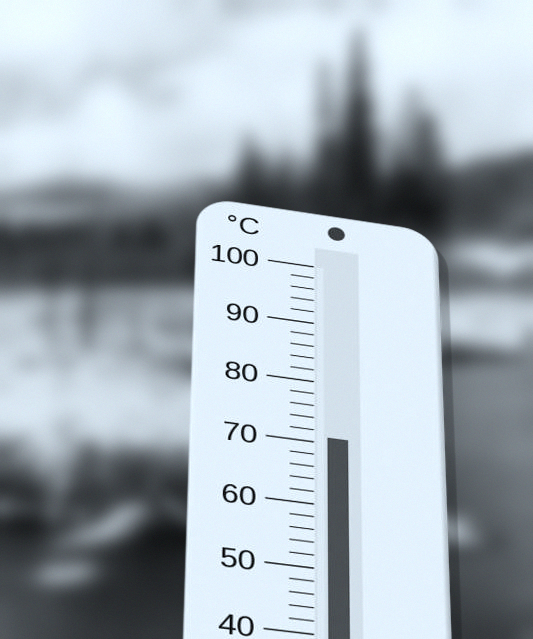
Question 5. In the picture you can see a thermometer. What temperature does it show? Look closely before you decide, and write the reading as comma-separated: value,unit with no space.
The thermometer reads 71,°C
